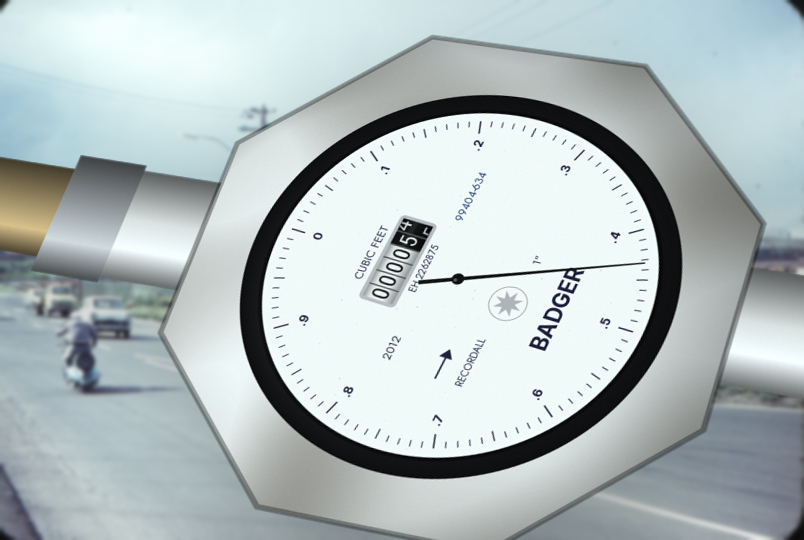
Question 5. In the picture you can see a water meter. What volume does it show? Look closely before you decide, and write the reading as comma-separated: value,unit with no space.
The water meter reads 54.43,ft³
